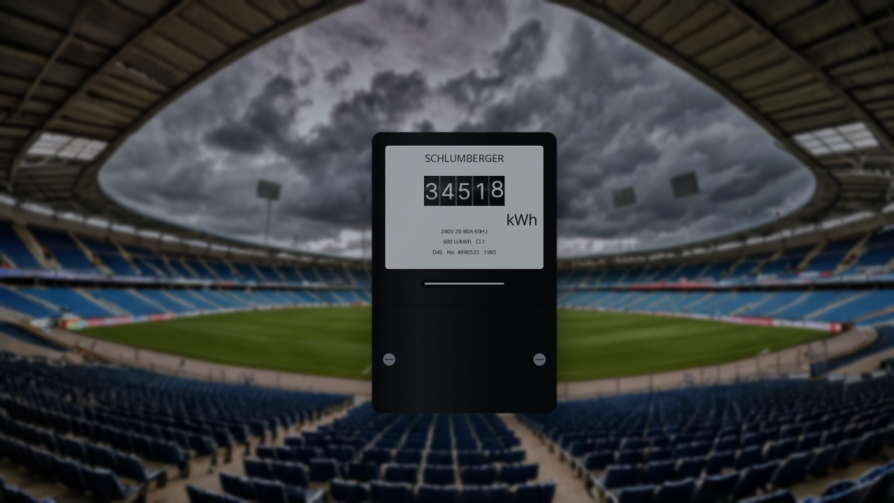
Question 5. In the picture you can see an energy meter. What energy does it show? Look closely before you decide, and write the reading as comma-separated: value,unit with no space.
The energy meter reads 34518,kWh
